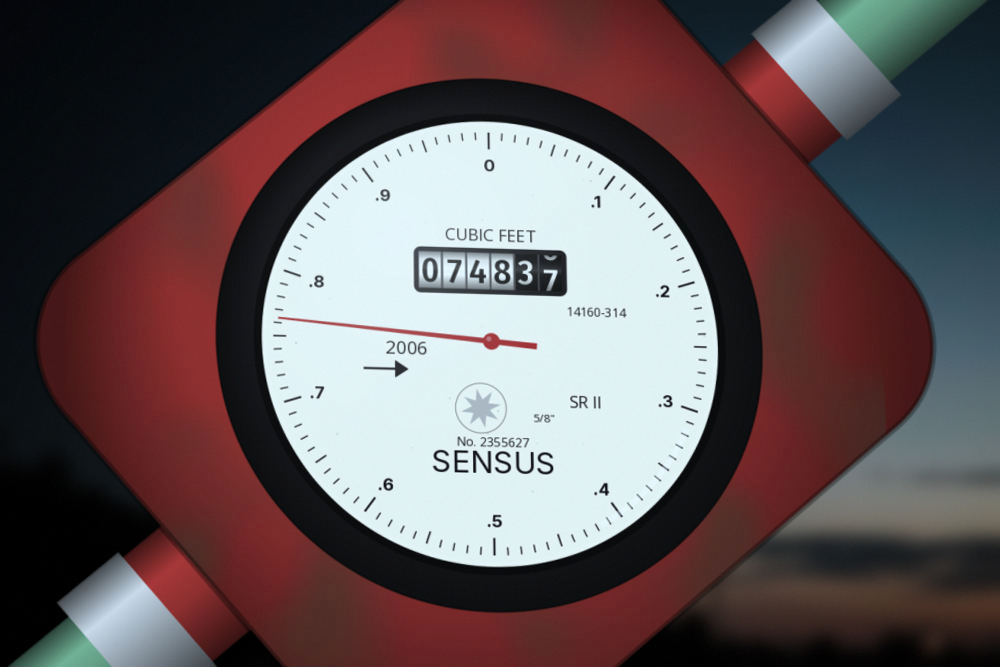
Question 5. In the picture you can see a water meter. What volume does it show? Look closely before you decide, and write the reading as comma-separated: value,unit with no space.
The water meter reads 74836.76,ft³
